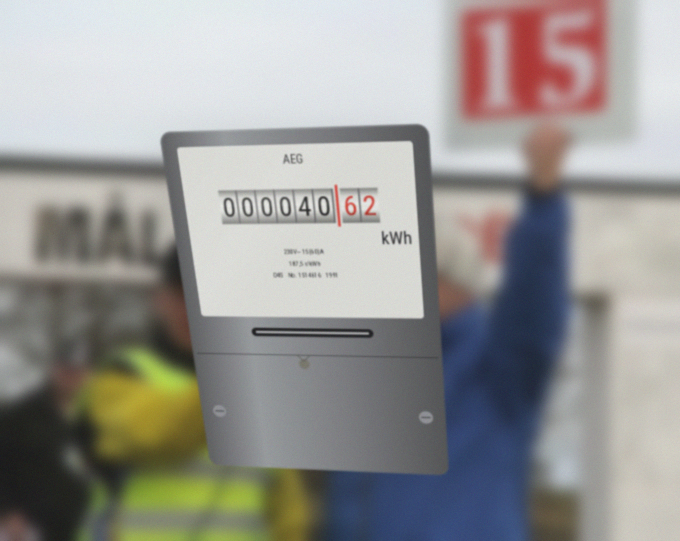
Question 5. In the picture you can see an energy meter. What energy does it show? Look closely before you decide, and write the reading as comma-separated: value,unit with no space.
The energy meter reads 40.62,kWh
